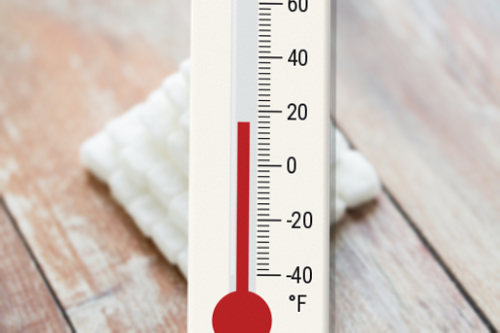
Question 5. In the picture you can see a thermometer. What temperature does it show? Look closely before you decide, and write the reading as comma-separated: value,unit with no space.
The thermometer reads 16,°F
